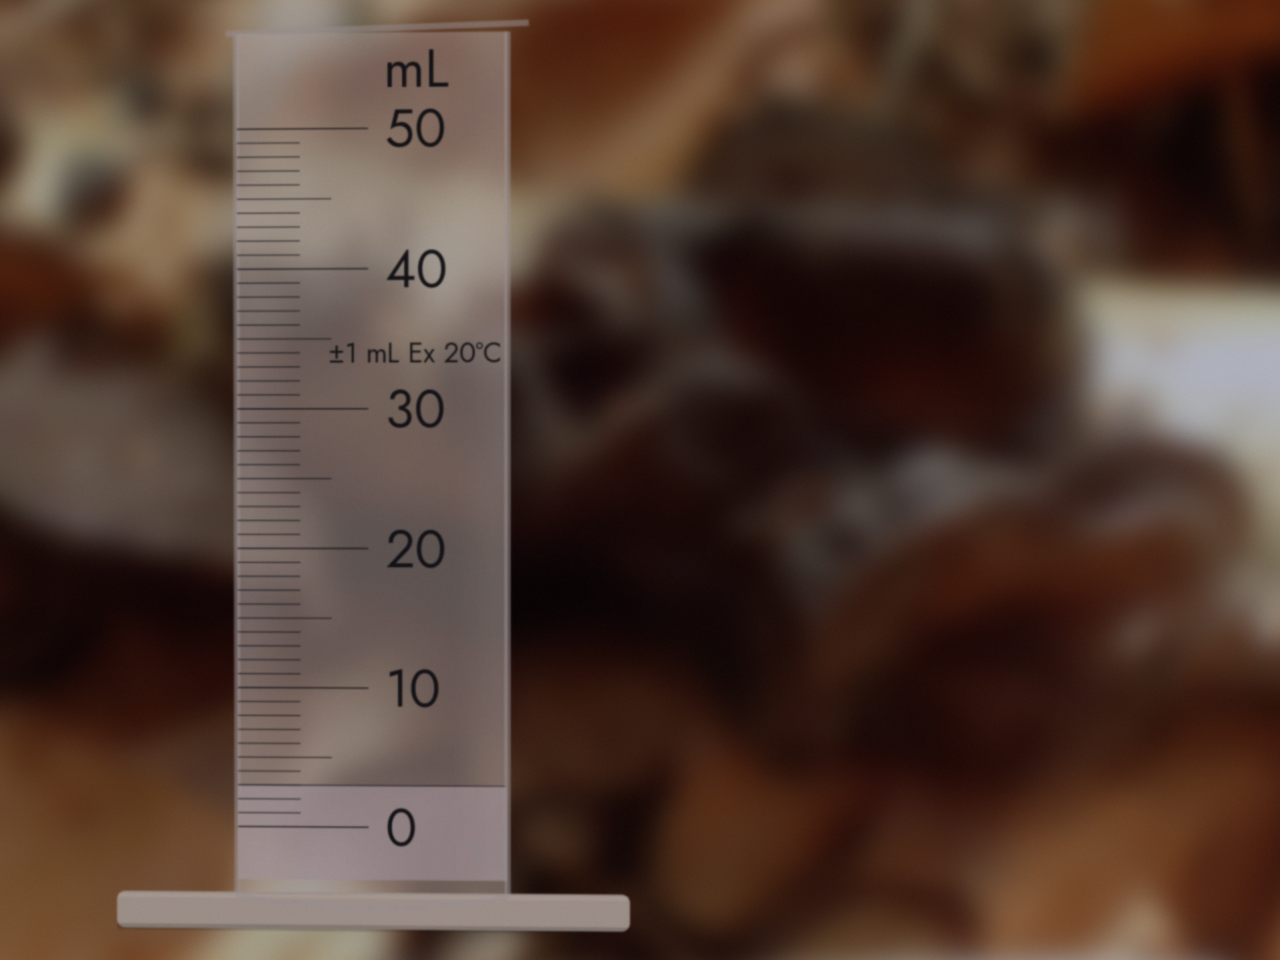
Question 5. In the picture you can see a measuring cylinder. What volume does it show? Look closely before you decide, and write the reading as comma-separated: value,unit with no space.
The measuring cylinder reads 3,mL
